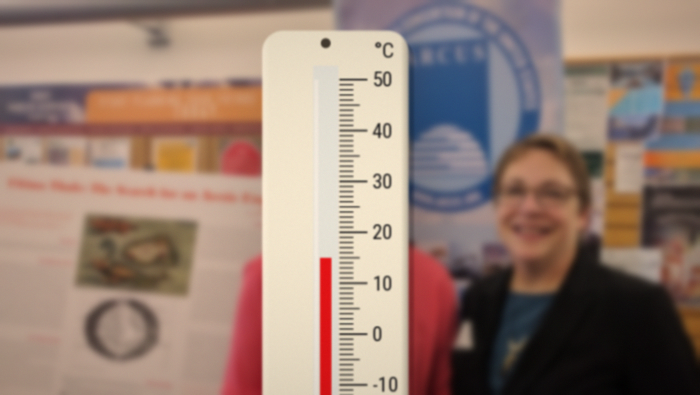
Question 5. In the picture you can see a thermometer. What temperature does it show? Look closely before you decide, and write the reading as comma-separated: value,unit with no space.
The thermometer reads 15,°C
